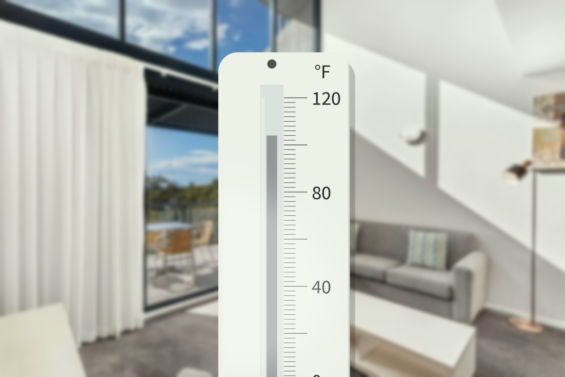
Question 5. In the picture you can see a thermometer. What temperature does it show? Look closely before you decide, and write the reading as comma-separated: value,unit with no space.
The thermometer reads 104,°F
